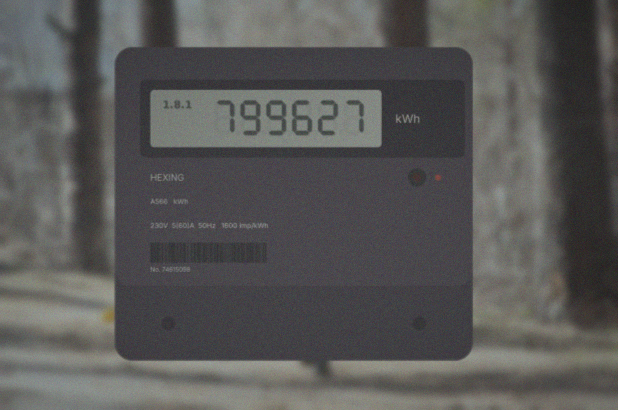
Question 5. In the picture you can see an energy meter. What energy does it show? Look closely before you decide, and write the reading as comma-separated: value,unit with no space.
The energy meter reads 799627,kWh
